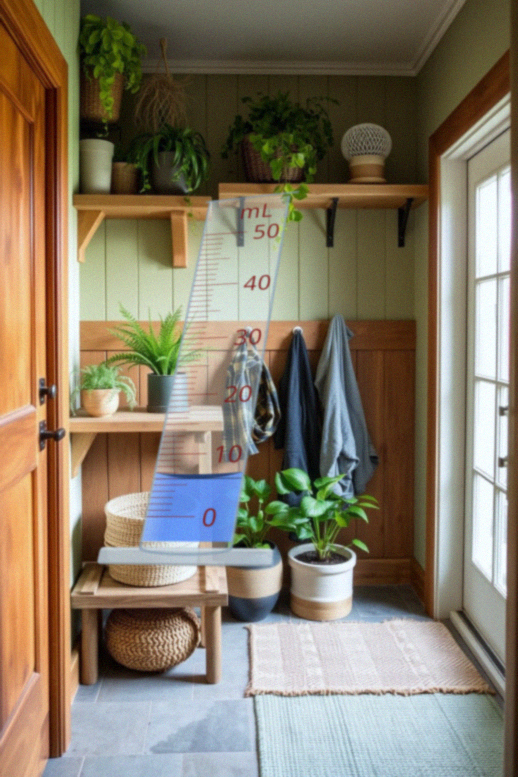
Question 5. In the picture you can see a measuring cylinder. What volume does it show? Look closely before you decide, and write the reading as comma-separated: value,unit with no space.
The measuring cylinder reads 6,mL
